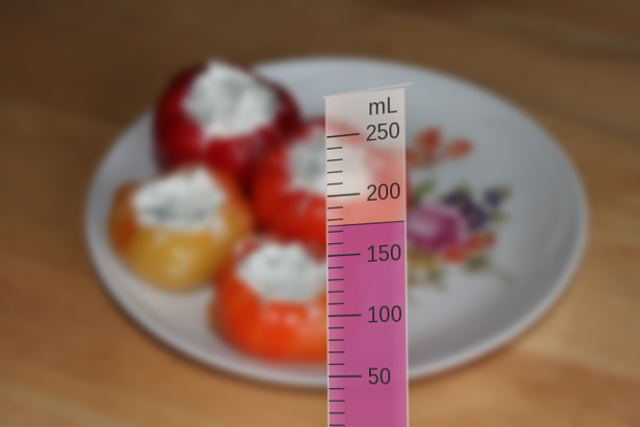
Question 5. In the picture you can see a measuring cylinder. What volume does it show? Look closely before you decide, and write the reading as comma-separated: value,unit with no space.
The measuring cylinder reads 175,mL
